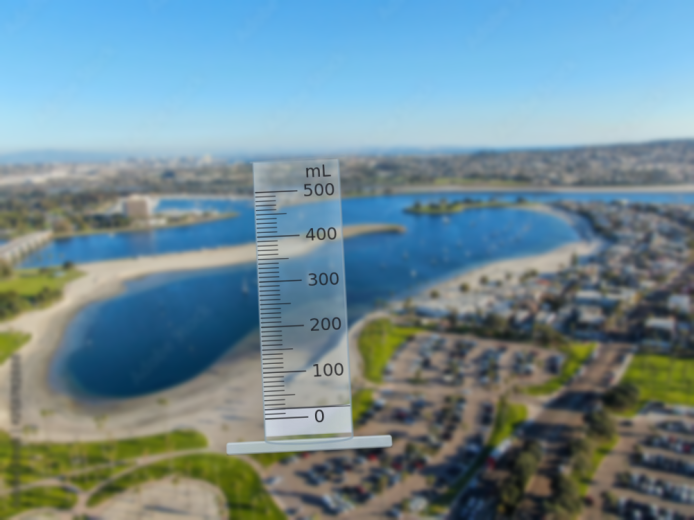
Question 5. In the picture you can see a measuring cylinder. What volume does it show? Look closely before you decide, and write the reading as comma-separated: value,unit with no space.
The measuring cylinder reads 20,mL
